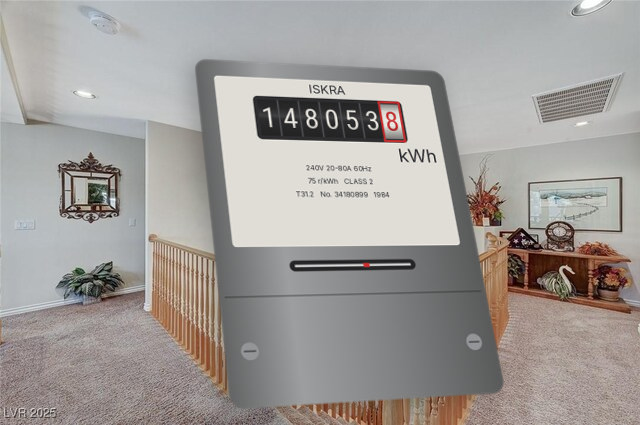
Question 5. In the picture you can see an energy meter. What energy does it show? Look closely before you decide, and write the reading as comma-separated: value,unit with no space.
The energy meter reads 148053.8,kWh
